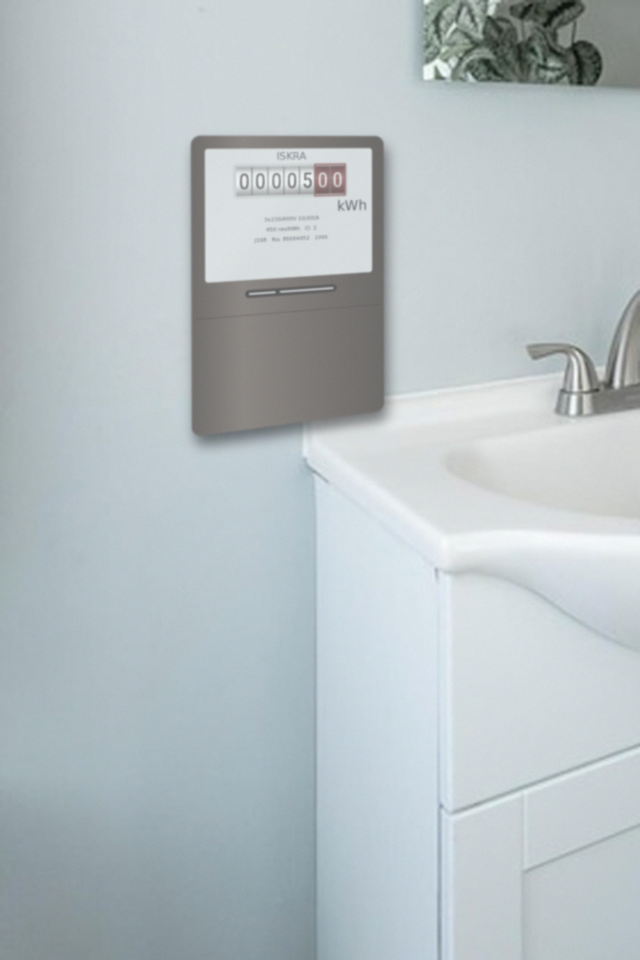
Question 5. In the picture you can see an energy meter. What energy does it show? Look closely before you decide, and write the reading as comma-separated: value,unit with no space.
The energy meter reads 5.00,kWh
